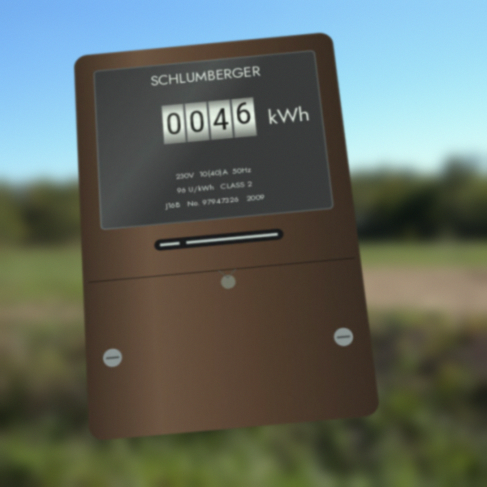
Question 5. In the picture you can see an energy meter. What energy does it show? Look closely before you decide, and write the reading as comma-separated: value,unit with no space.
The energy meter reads 46,kWh
